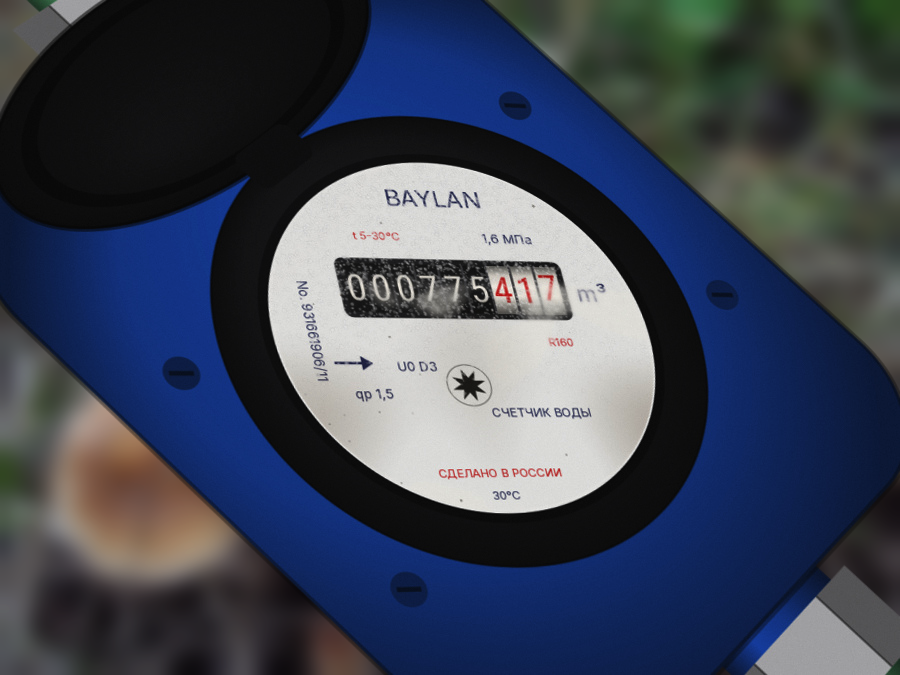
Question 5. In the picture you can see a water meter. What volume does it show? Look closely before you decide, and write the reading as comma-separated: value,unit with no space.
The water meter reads 775.417,m³
